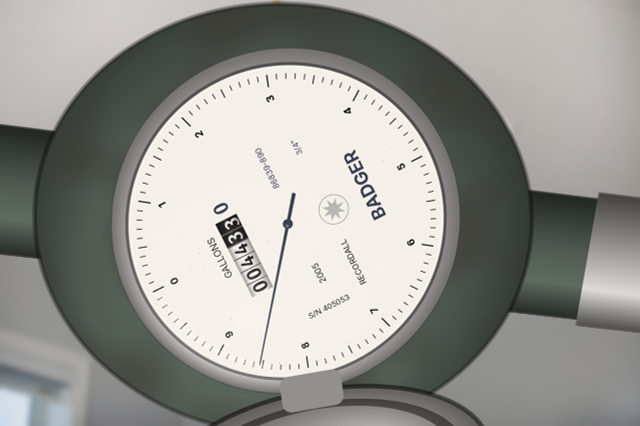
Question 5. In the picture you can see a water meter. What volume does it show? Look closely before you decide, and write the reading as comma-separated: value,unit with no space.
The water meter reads 44328.5,gal
